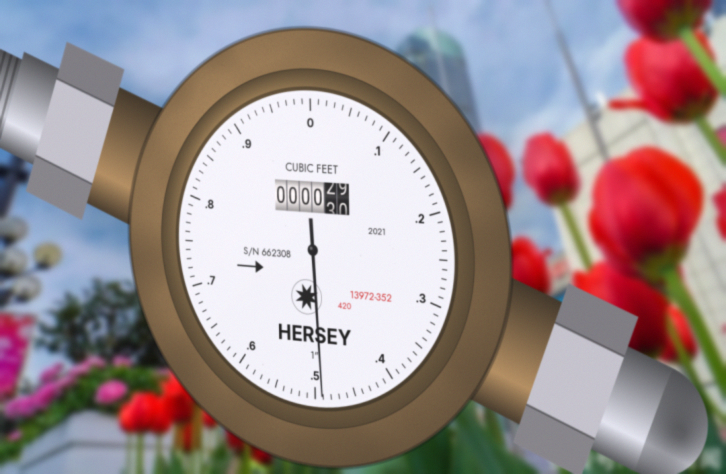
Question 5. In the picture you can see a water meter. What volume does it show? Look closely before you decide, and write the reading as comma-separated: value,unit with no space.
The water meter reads 29.49,ft³
